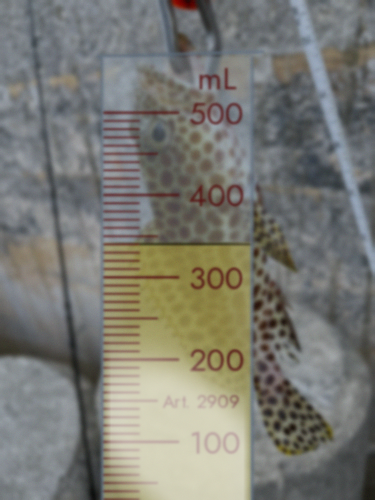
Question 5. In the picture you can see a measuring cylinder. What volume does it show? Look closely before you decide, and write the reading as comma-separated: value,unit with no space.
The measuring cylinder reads 340,mL
